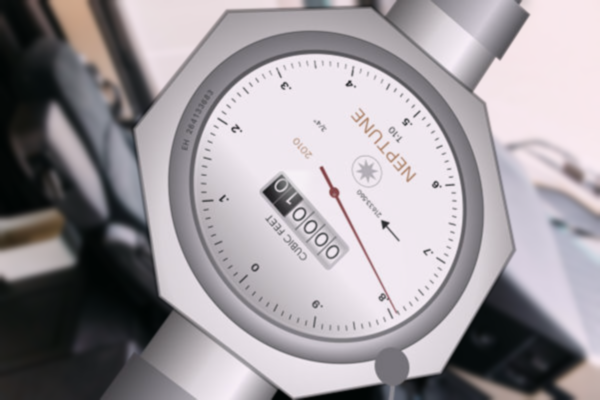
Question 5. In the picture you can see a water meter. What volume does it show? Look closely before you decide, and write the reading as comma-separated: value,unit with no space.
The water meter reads 9.79,ft³
